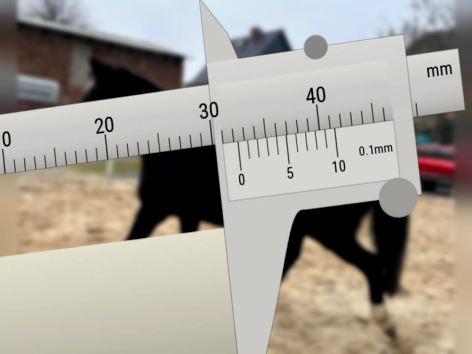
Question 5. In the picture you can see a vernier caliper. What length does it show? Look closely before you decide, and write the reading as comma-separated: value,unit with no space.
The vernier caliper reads 32.4,mm
